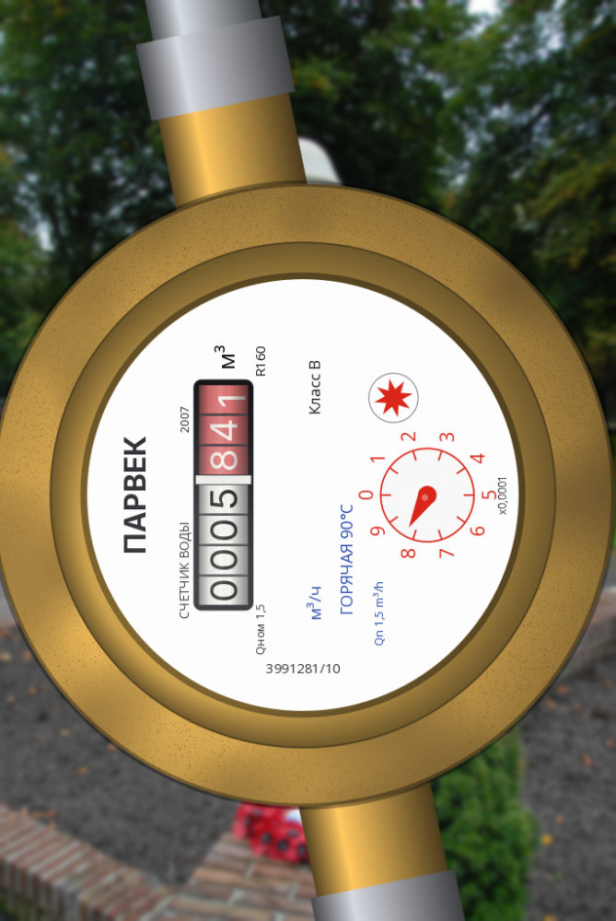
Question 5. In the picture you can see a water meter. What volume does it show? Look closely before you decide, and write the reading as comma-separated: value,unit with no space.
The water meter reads 5.8408,m³
